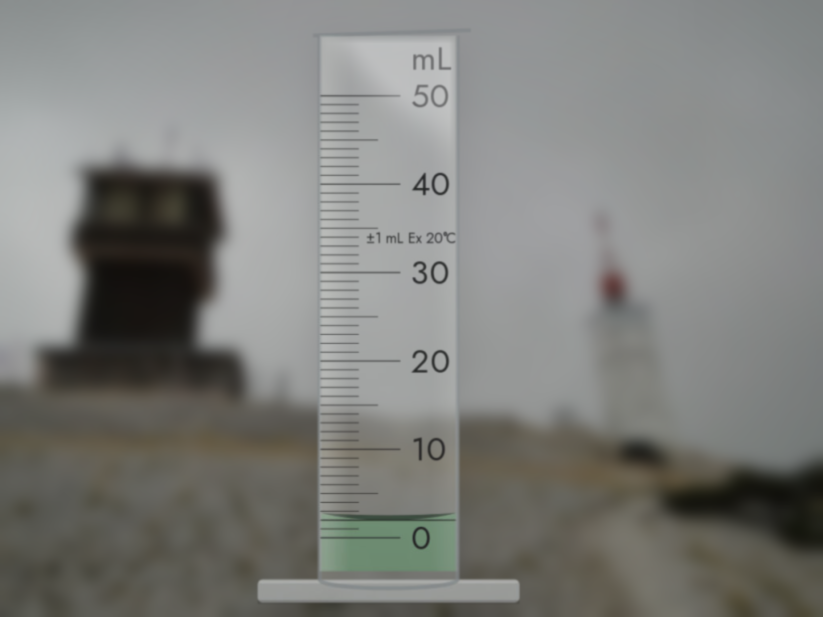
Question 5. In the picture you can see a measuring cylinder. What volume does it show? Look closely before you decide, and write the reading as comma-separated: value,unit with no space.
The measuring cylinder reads 2,mL
